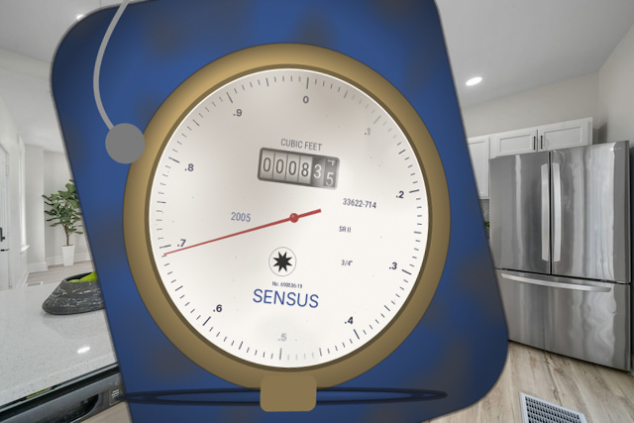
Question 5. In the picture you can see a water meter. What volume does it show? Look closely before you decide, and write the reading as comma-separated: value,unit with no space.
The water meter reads 834.69,ft³
